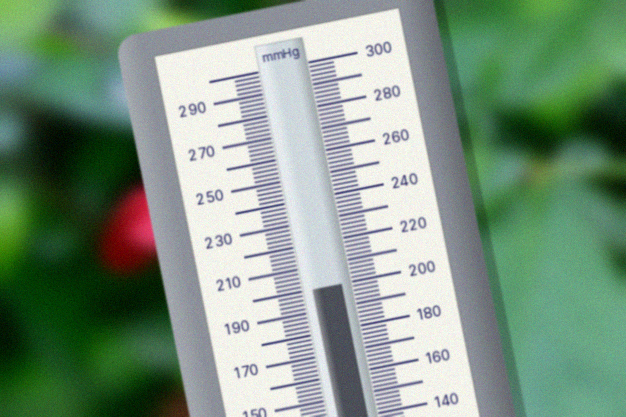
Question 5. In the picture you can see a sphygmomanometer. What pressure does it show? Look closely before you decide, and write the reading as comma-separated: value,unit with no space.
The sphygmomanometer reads 200,mmHg
